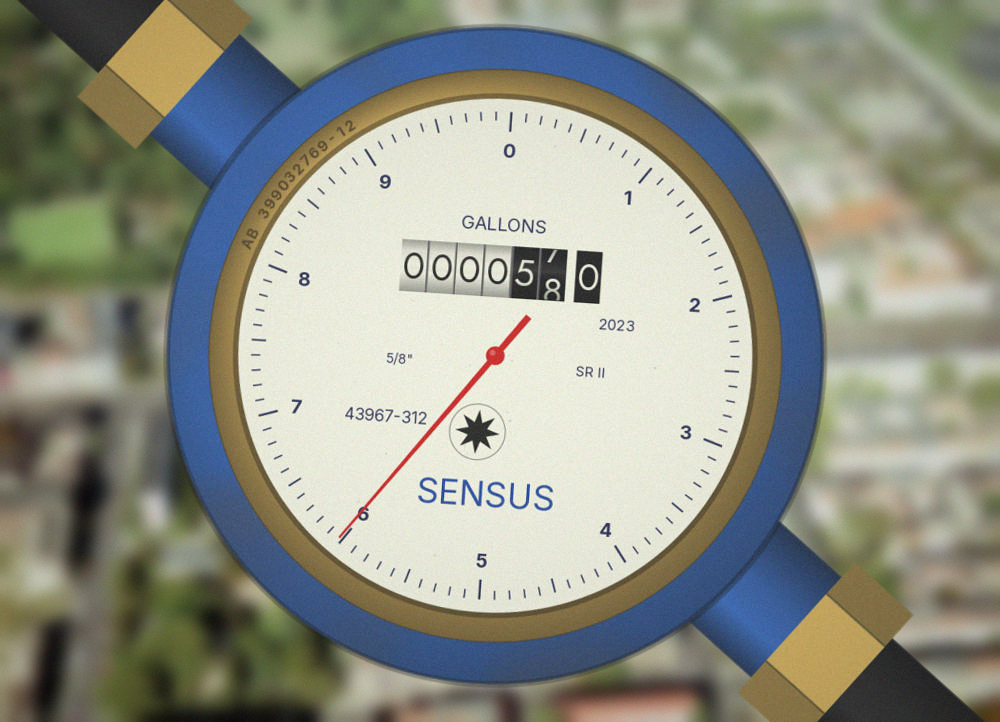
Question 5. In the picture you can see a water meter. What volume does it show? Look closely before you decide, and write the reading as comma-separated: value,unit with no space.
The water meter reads 576.0,gal
